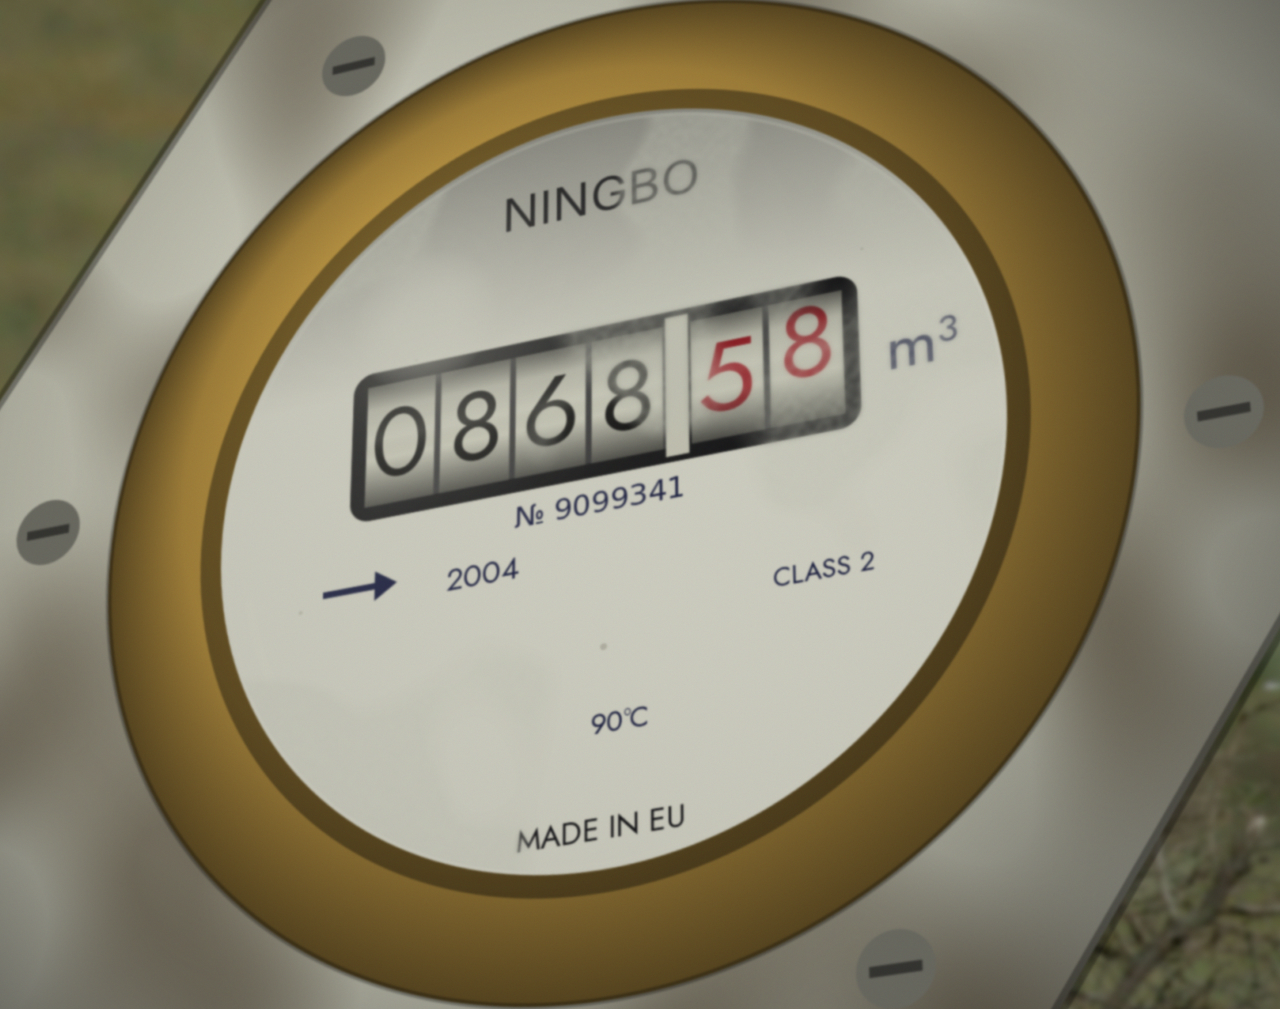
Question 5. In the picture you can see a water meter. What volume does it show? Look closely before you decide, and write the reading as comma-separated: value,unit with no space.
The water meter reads 868.58,m³
